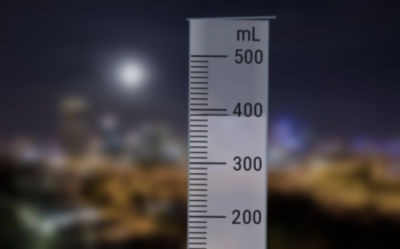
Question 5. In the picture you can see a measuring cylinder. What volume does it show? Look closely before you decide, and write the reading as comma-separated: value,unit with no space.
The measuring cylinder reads 390,mL
